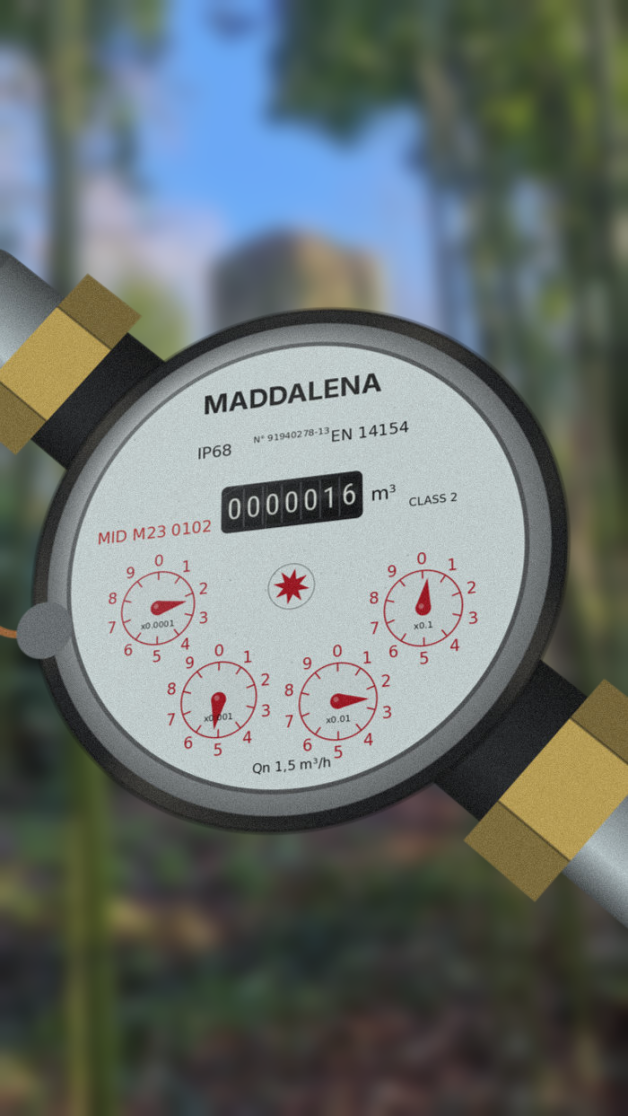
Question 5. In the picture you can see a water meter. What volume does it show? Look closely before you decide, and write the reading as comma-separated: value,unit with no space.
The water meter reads 16.0252,m³
